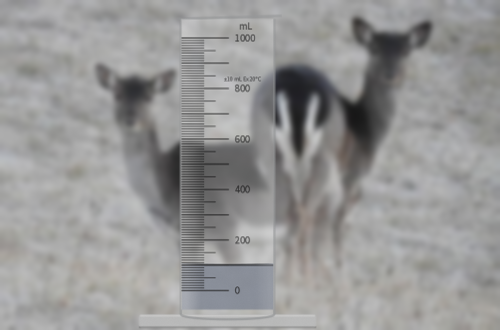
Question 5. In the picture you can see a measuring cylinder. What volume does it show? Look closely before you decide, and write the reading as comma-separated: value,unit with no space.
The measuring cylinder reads 100,mL
